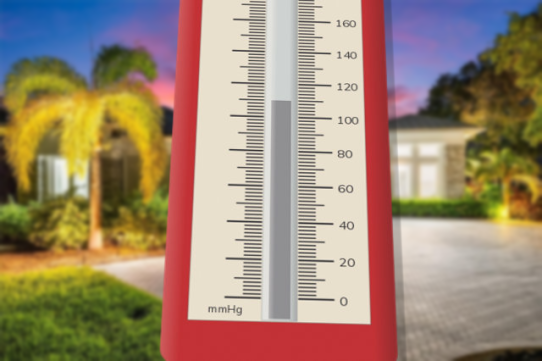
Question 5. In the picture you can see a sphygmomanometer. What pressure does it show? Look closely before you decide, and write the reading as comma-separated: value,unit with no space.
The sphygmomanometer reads 110,mmHg
